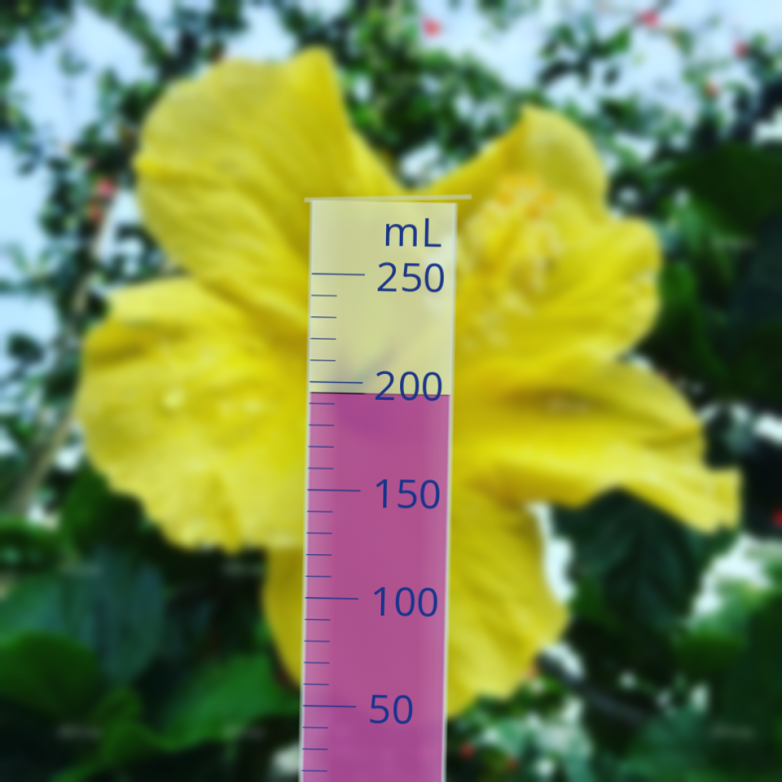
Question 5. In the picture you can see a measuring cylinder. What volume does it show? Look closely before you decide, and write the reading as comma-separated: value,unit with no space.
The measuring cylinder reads 195,mL
